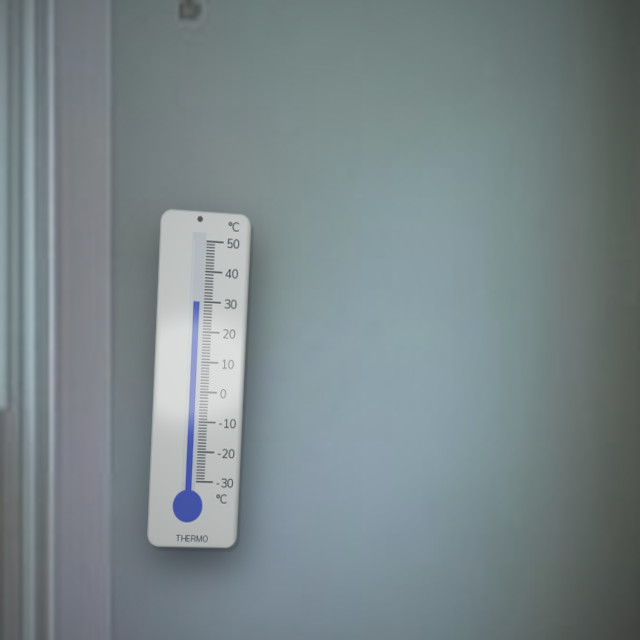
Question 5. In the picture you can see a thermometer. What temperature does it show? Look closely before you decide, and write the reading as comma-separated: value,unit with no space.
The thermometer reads 30,°C
